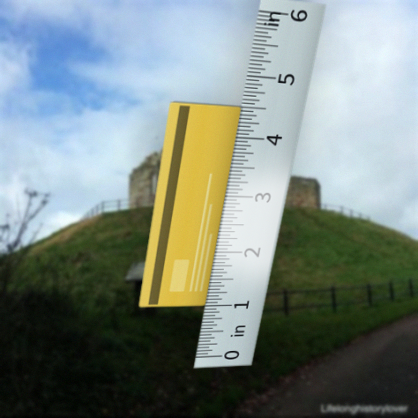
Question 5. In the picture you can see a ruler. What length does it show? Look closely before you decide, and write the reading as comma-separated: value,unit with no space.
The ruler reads 3.5,in
